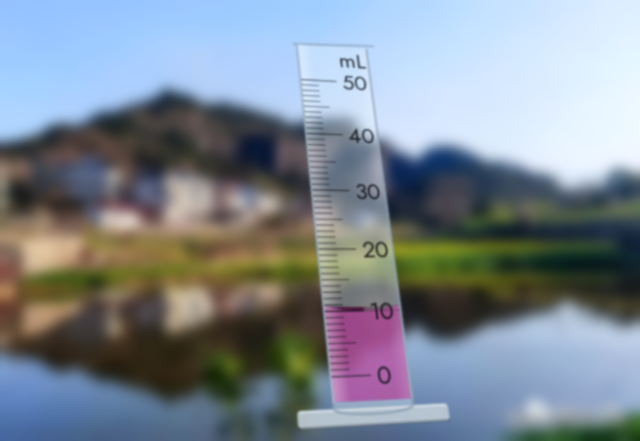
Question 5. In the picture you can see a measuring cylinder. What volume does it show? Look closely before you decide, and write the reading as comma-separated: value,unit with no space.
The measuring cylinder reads 10,mL
